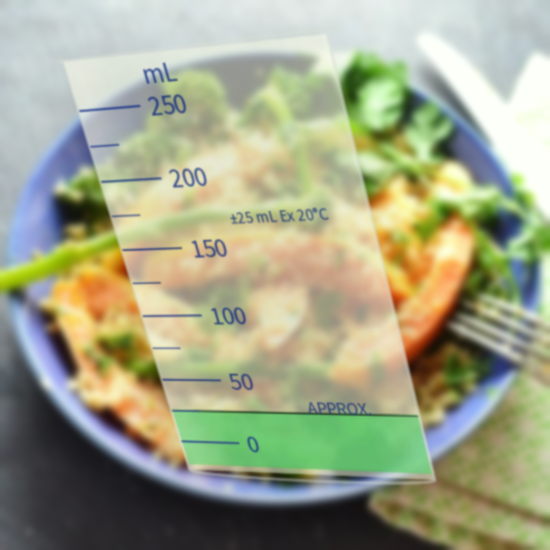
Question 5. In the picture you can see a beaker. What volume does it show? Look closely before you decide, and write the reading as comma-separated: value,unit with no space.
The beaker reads 25,mL
